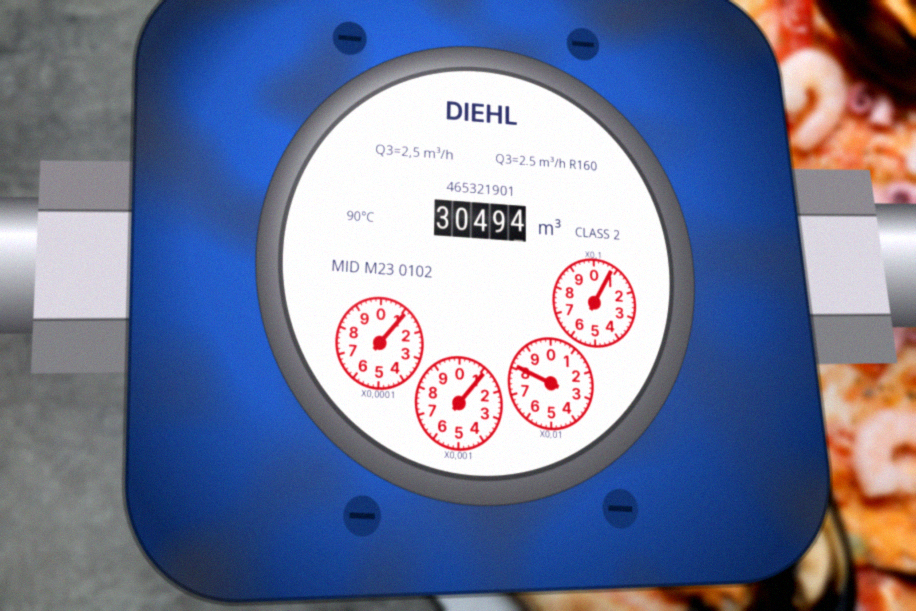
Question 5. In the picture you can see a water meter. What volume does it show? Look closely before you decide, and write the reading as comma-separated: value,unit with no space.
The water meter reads 30494.0811,m³
